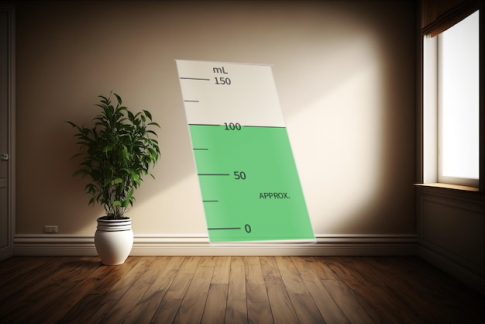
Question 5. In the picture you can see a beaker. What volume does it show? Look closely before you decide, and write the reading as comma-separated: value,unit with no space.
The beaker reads 100,mL
